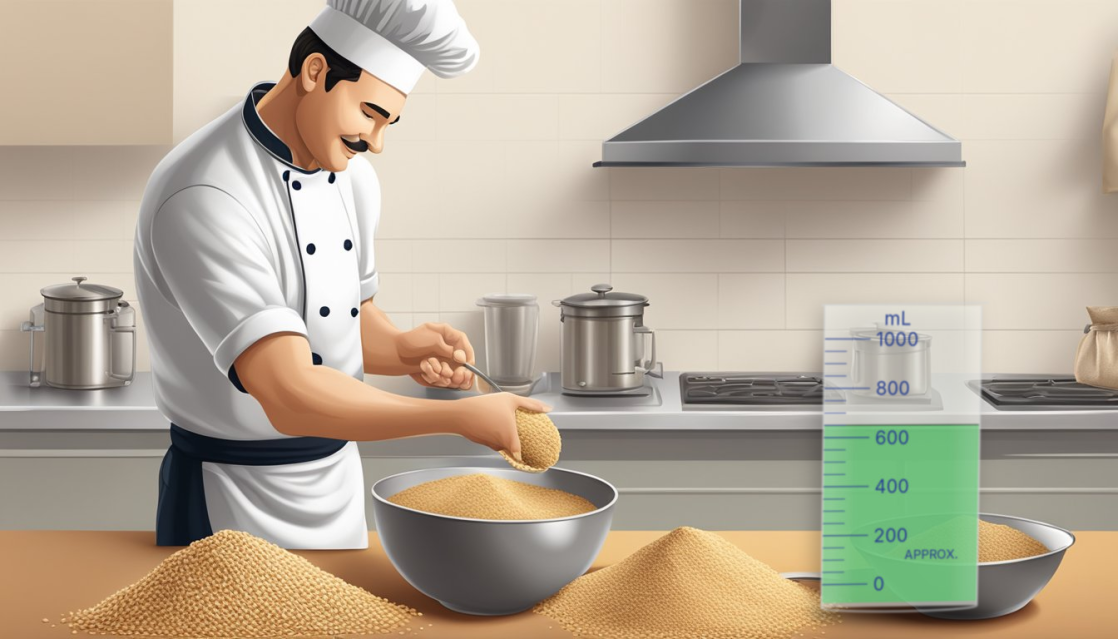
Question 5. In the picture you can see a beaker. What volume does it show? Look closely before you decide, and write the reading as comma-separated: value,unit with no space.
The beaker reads 650,mL
